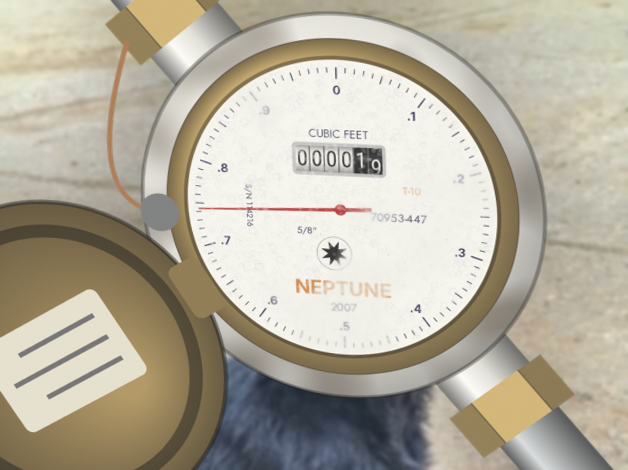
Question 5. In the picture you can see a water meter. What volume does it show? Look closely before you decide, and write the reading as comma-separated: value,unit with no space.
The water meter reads 18.74,ft³
